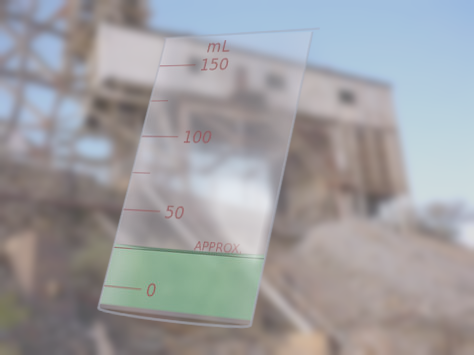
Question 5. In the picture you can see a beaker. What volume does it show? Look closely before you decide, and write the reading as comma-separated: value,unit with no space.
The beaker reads 25,mL
